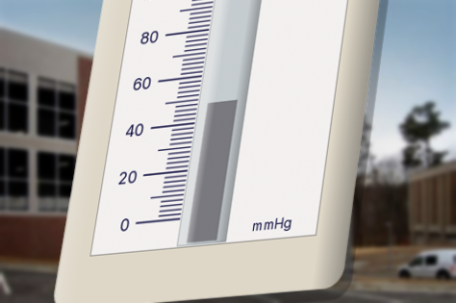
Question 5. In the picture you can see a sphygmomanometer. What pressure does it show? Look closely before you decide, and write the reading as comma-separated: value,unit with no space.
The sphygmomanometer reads 48,mmHg
